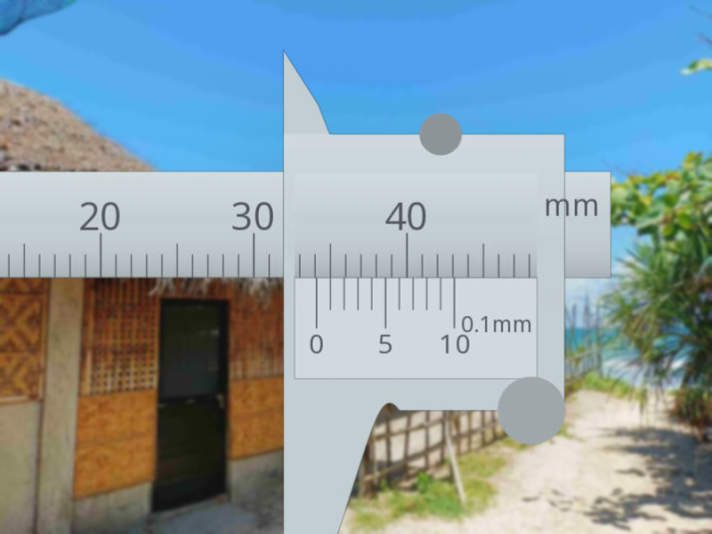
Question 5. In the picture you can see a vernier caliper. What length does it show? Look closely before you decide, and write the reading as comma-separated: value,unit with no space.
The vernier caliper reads 34.1,mm
